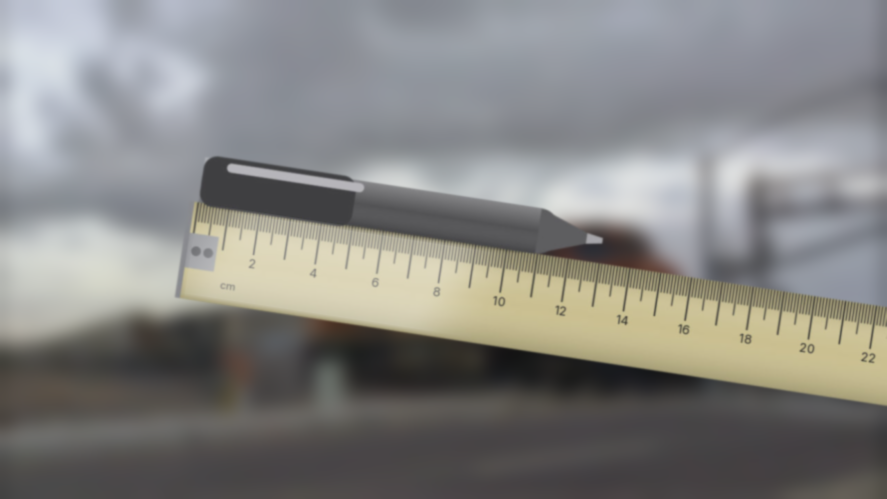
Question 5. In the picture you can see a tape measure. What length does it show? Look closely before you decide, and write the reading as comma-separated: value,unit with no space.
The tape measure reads 13,cm
